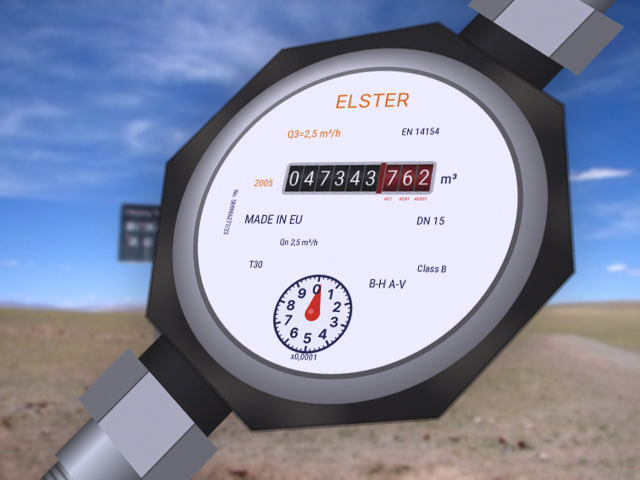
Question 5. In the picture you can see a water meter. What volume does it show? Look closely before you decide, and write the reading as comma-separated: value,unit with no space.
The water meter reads 47343.7620,m³
